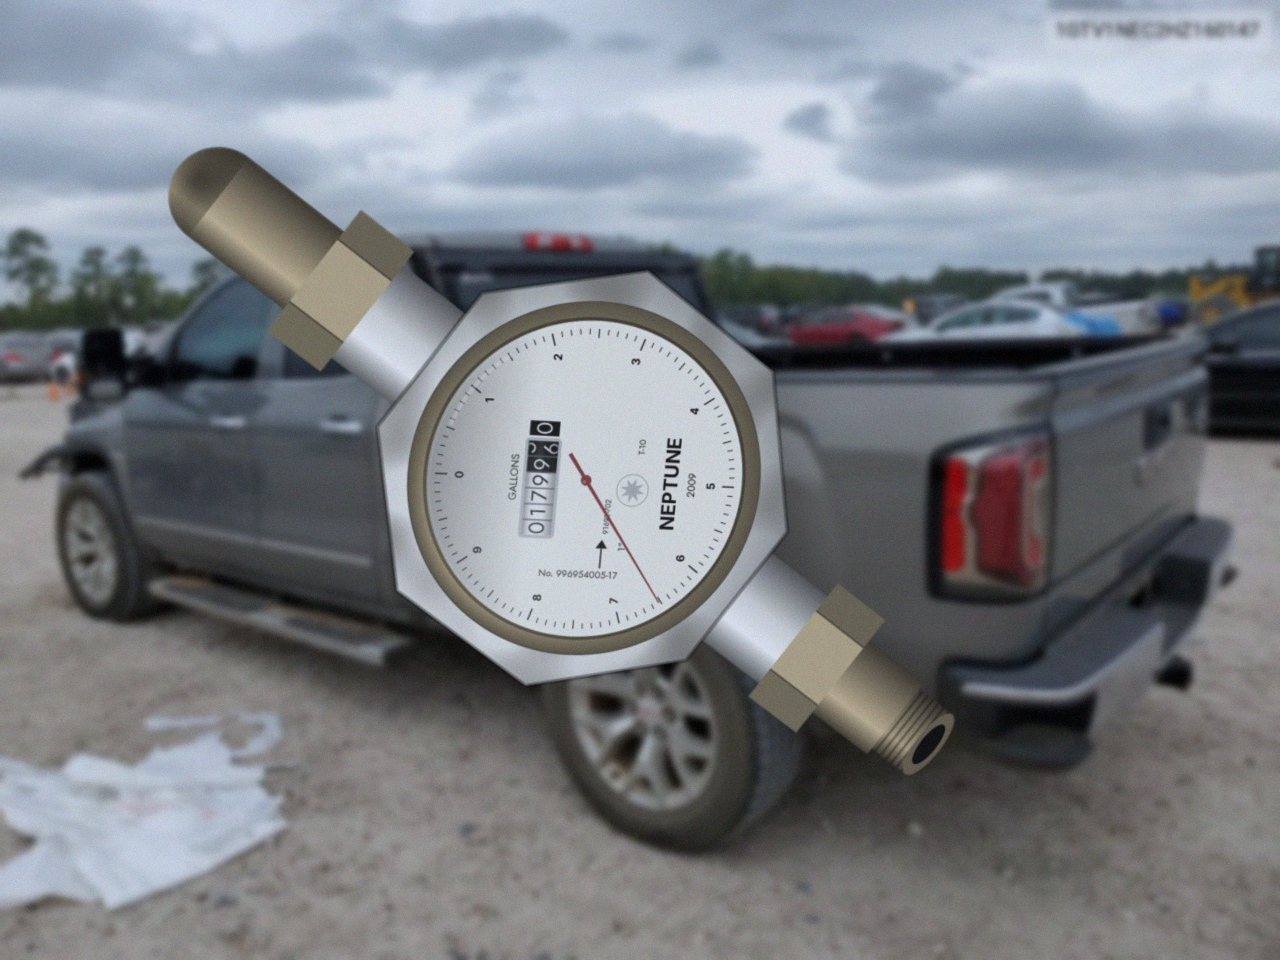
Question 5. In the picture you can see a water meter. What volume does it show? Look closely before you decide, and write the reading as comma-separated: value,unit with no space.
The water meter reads 179956.5,gal
